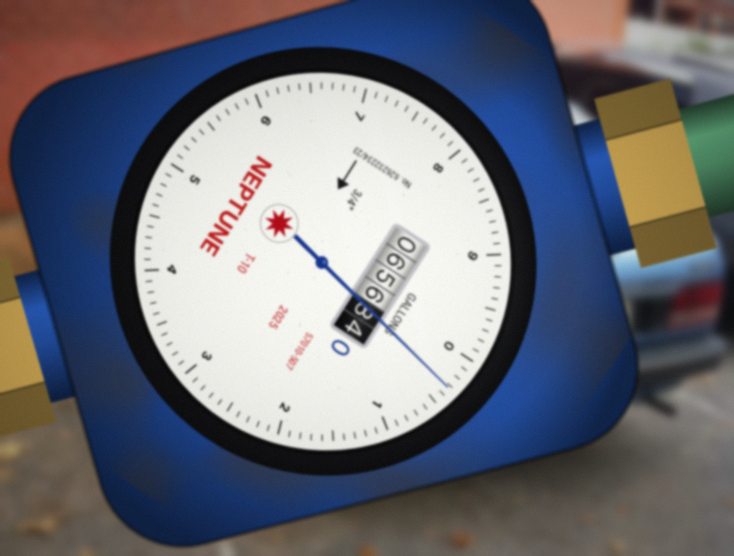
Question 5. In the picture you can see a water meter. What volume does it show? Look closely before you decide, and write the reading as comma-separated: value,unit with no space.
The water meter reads 656840.3,gal
